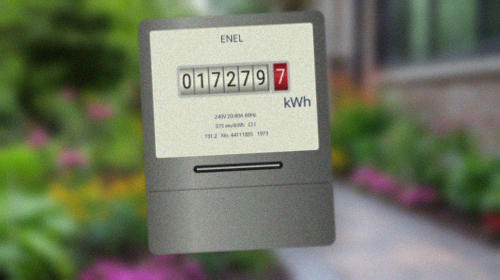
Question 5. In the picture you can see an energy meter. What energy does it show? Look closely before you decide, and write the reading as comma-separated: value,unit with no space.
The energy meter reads 17279.7,kWh
